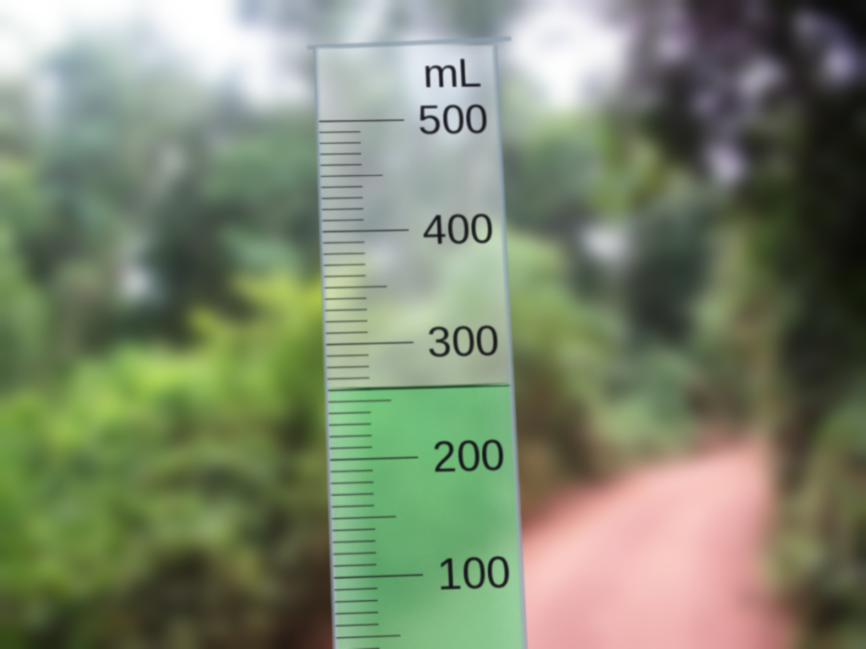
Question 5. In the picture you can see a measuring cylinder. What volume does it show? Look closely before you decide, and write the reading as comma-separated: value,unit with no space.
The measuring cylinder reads 260,mL
